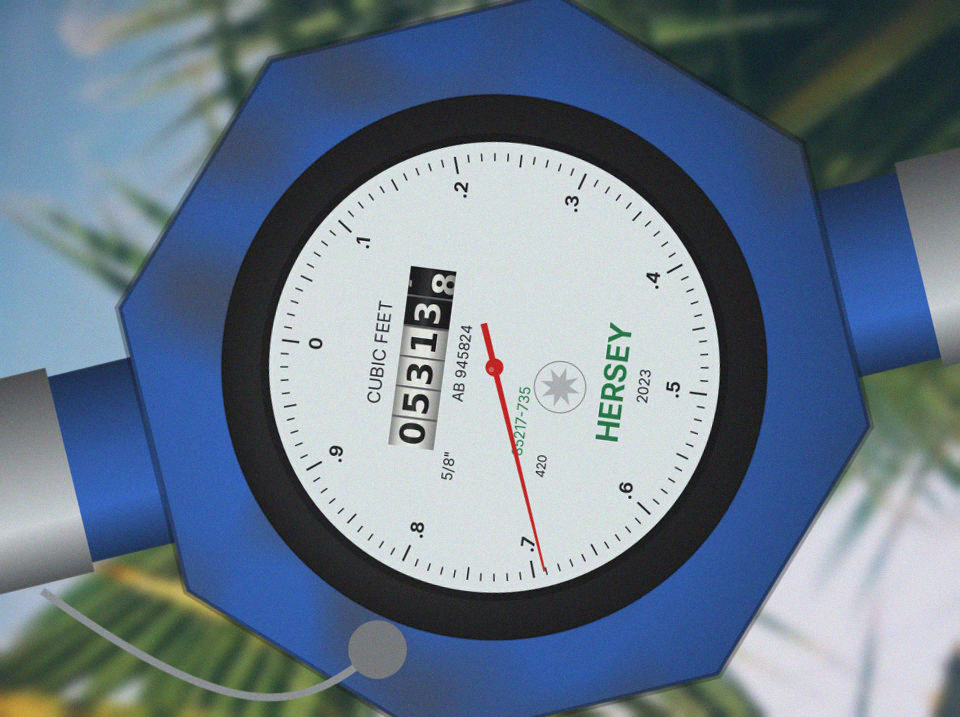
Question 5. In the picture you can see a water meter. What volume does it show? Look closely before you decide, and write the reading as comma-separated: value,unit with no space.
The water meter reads 53137.69,ft³
